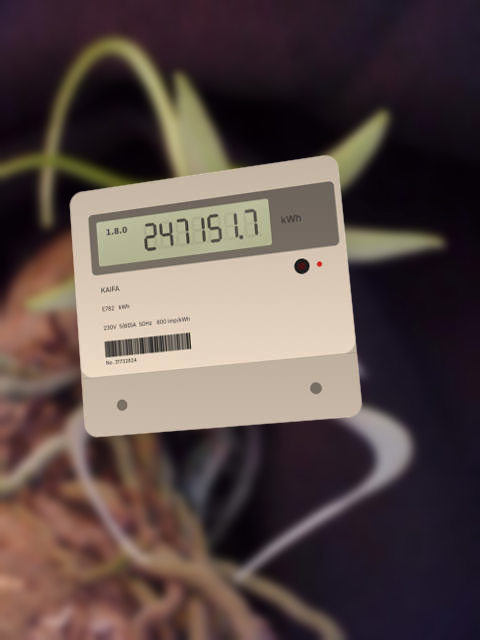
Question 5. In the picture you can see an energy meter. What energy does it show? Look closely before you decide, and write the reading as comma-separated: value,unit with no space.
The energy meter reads 247151.7,kWh
